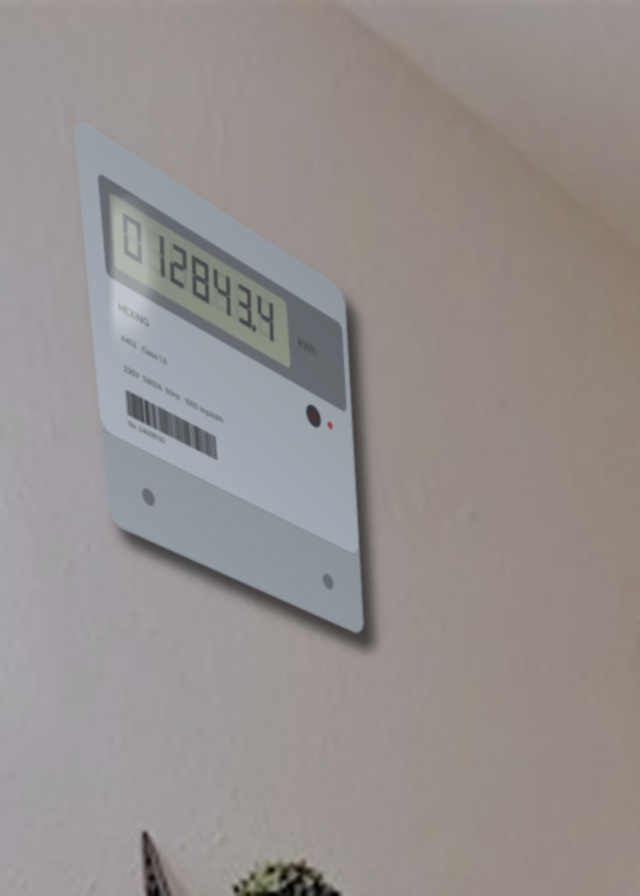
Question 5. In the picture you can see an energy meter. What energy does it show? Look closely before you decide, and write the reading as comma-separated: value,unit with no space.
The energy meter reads 12843.4,kWh
